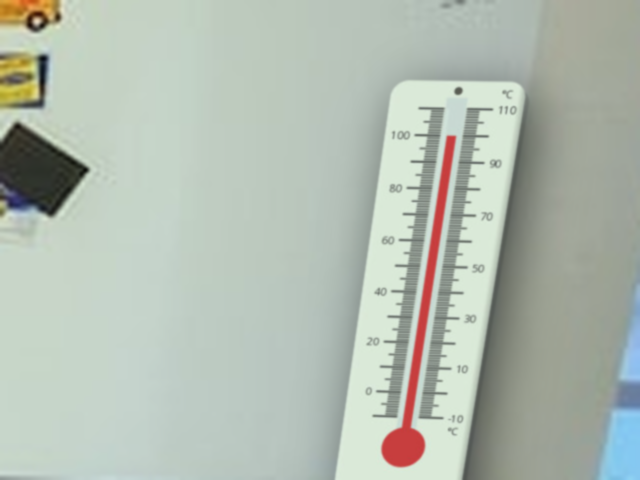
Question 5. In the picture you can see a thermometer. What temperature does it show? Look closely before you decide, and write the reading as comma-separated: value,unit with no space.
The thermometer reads 100,°C
